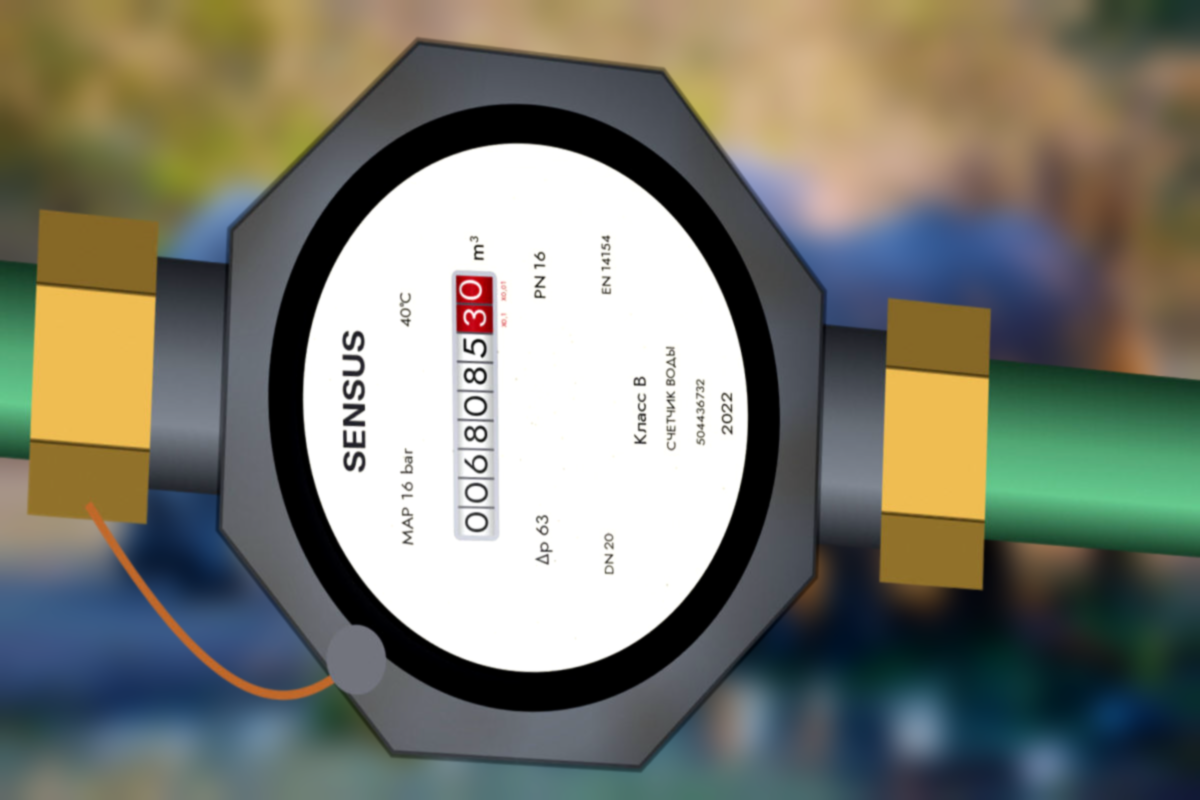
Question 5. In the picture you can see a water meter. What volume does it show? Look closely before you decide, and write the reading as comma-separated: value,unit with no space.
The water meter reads 68085.30,m³
